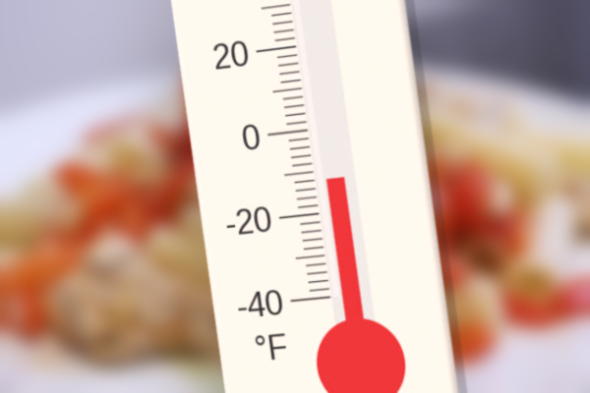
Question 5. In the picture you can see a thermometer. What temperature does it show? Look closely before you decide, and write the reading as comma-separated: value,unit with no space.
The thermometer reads -12,°F
